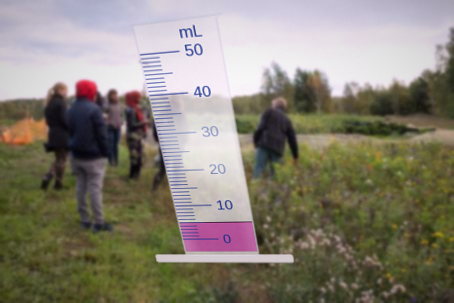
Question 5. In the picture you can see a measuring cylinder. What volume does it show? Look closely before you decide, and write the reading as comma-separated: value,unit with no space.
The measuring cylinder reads 5,mL
